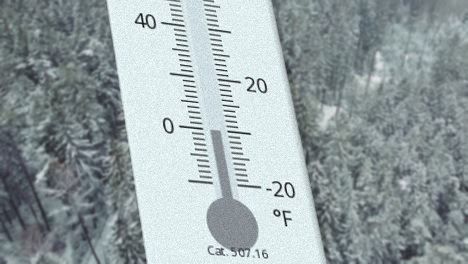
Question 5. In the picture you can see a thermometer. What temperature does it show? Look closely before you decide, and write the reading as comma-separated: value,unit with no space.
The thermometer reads 0,°F
